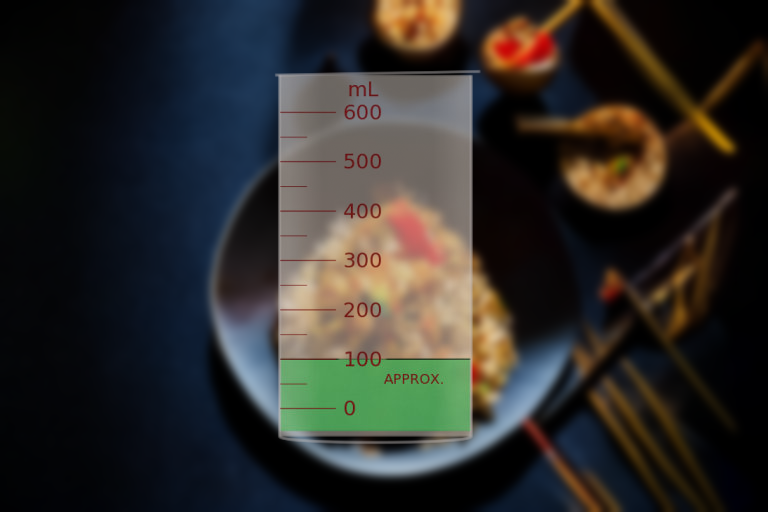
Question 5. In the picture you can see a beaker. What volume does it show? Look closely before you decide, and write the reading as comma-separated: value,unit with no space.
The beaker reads 100,mL
